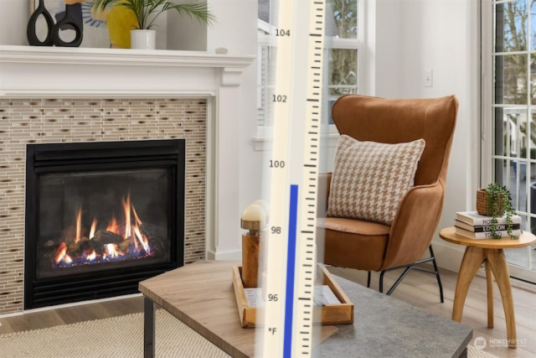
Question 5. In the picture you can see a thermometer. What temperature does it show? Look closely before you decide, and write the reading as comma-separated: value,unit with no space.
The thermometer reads 99.4,°F
